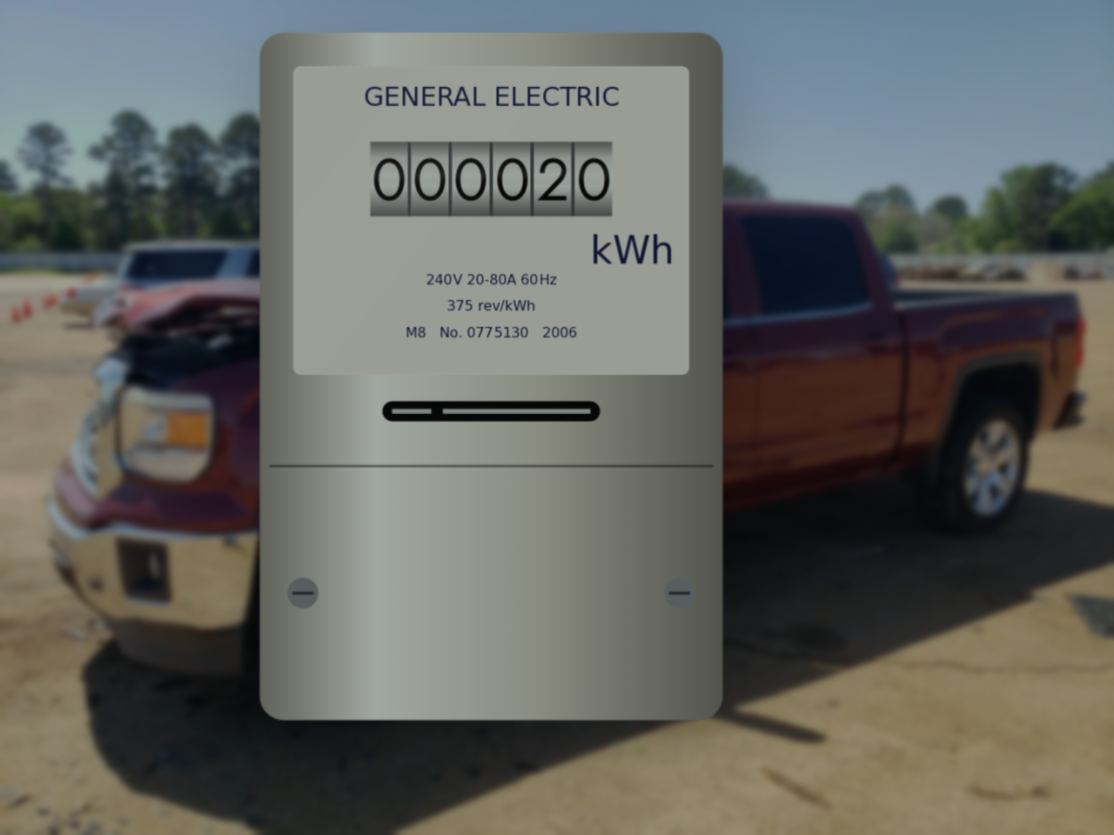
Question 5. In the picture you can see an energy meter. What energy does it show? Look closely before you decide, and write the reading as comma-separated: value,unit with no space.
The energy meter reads 20,kWh
